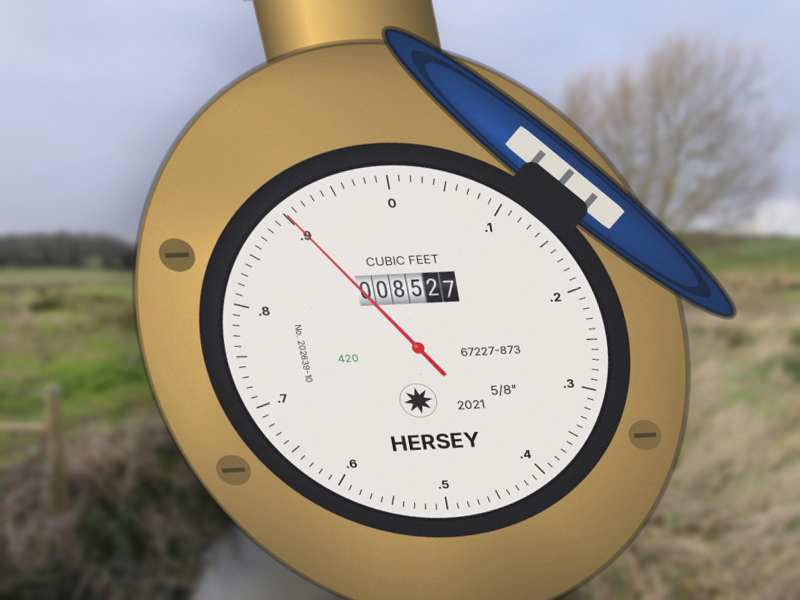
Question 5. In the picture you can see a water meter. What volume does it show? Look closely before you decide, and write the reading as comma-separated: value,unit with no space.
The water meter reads 8526.90,ft³
